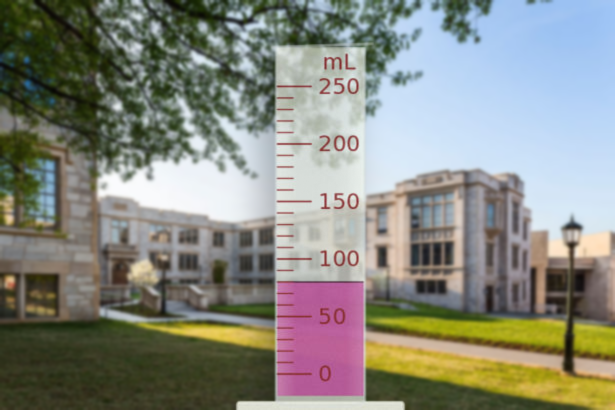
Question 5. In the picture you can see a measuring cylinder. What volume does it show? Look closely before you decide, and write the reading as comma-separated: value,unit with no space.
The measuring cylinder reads 80,mL
